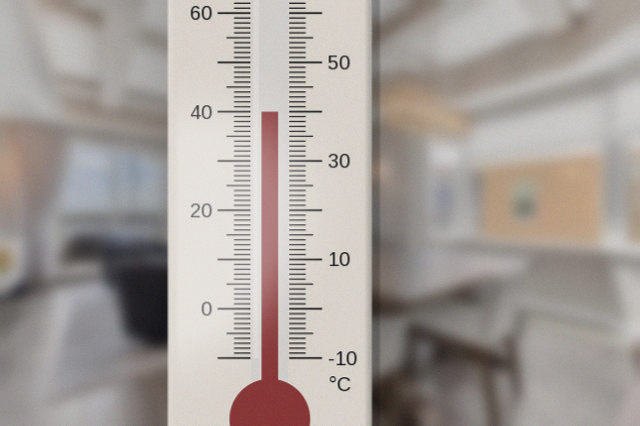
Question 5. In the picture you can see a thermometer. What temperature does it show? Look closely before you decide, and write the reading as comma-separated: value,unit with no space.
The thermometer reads 40,°C
